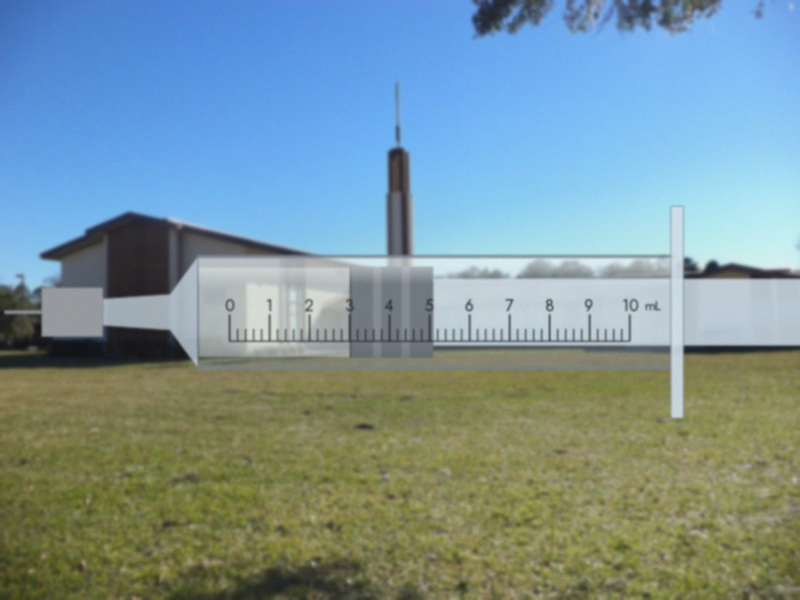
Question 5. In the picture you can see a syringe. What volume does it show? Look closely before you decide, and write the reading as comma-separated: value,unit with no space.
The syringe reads 3,mL
